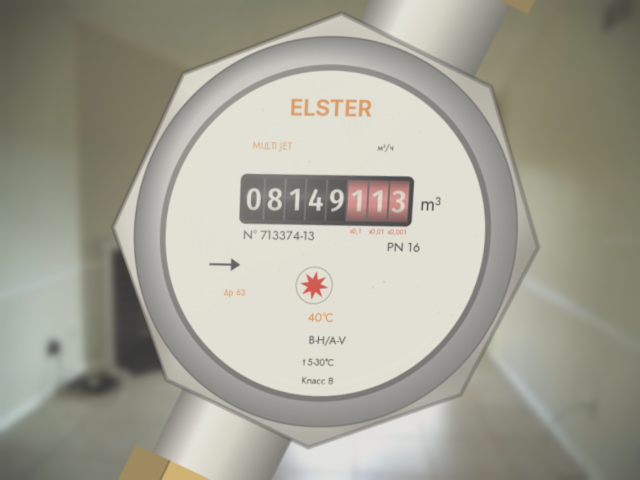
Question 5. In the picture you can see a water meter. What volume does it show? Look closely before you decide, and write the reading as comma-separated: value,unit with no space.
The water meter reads 8149.113,m³
